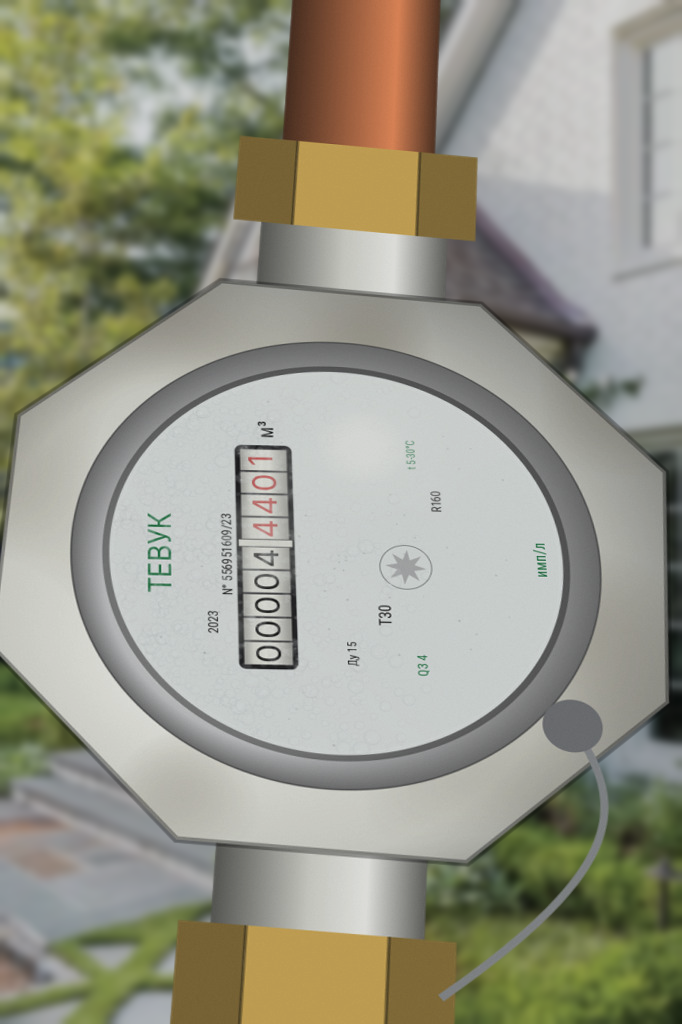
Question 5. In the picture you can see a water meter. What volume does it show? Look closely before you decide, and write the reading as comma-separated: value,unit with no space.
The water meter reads 4.4401,m³
